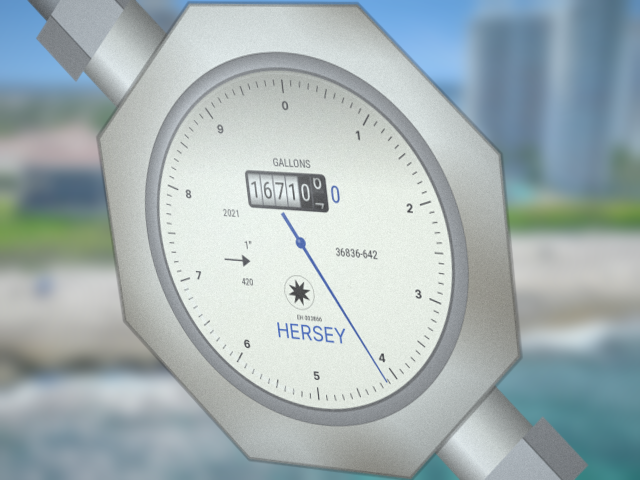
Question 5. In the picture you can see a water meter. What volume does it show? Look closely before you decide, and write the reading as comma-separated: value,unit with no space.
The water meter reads 1671064.1,gal
